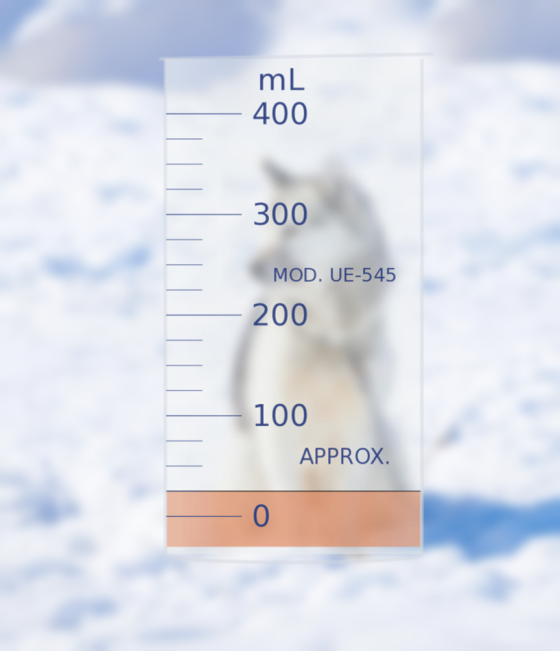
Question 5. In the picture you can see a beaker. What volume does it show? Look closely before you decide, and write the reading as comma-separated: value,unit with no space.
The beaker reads 25,mL
